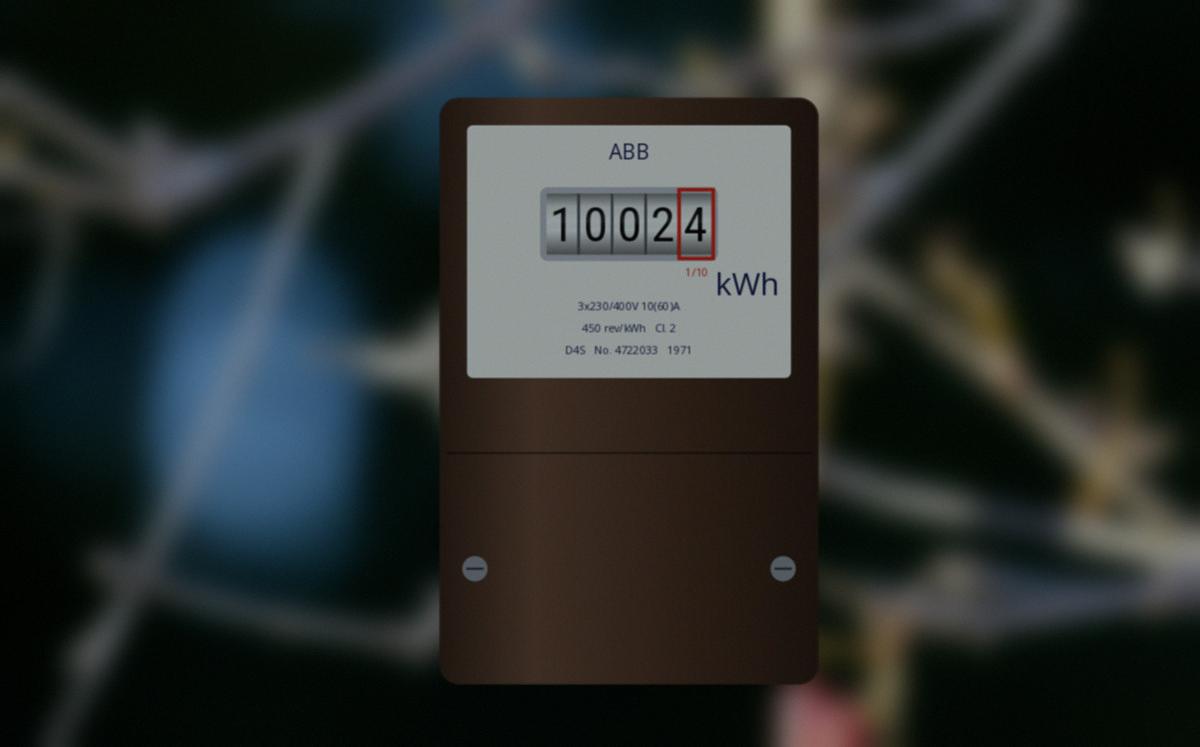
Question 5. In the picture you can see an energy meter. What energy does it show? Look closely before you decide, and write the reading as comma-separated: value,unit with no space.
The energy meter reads 1002.4,kWh
